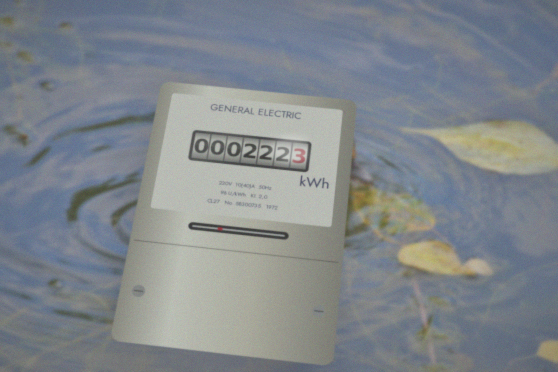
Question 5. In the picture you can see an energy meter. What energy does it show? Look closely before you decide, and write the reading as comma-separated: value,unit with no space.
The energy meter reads 222.3,kWh
